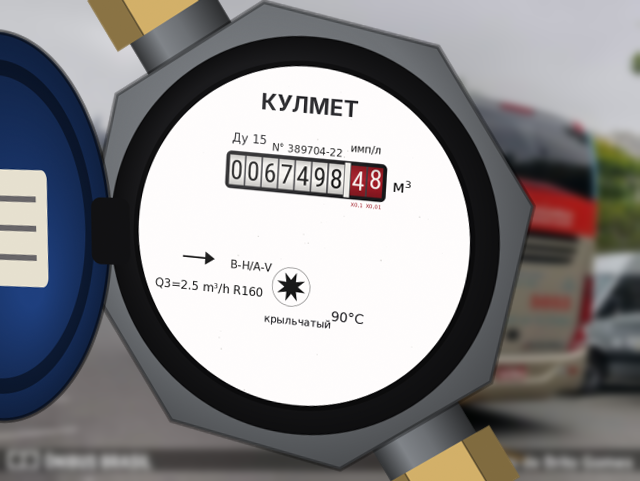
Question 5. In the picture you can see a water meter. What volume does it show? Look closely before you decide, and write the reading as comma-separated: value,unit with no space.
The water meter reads 67498.48,m³
